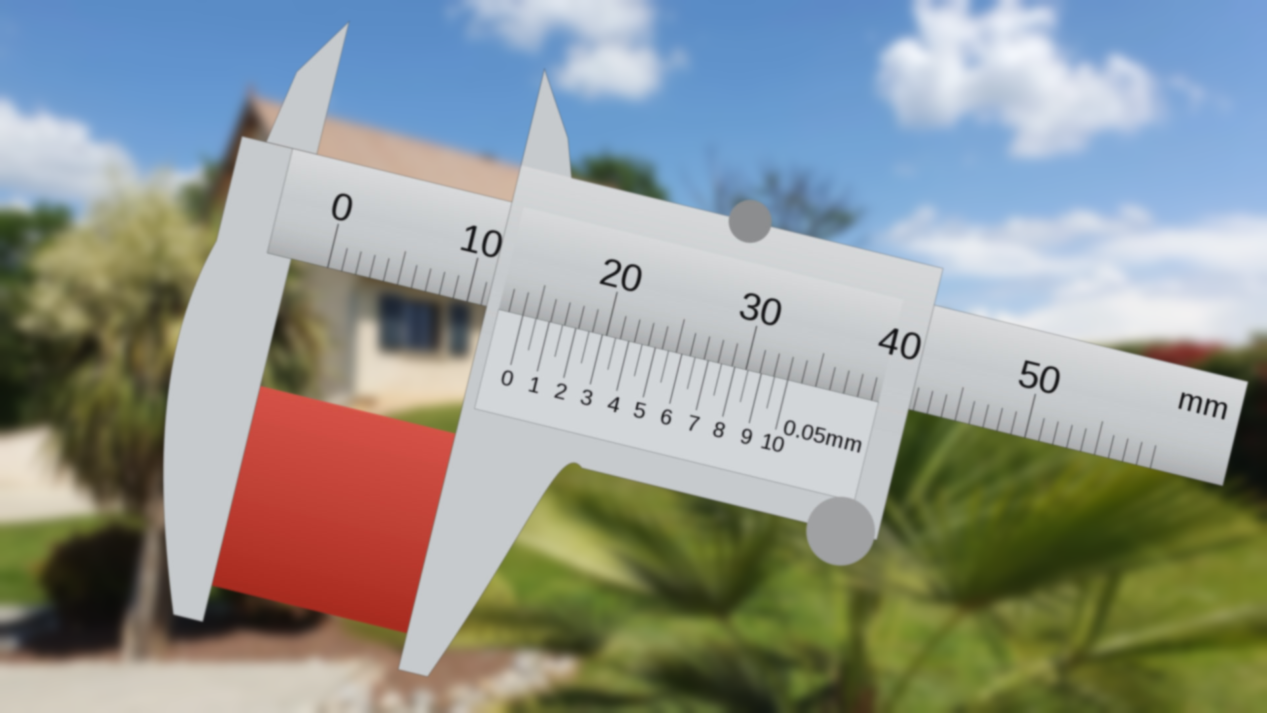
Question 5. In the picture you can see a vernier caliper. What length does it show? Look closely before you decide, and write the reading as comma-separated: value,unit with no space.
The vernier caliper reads 14.0,mm
